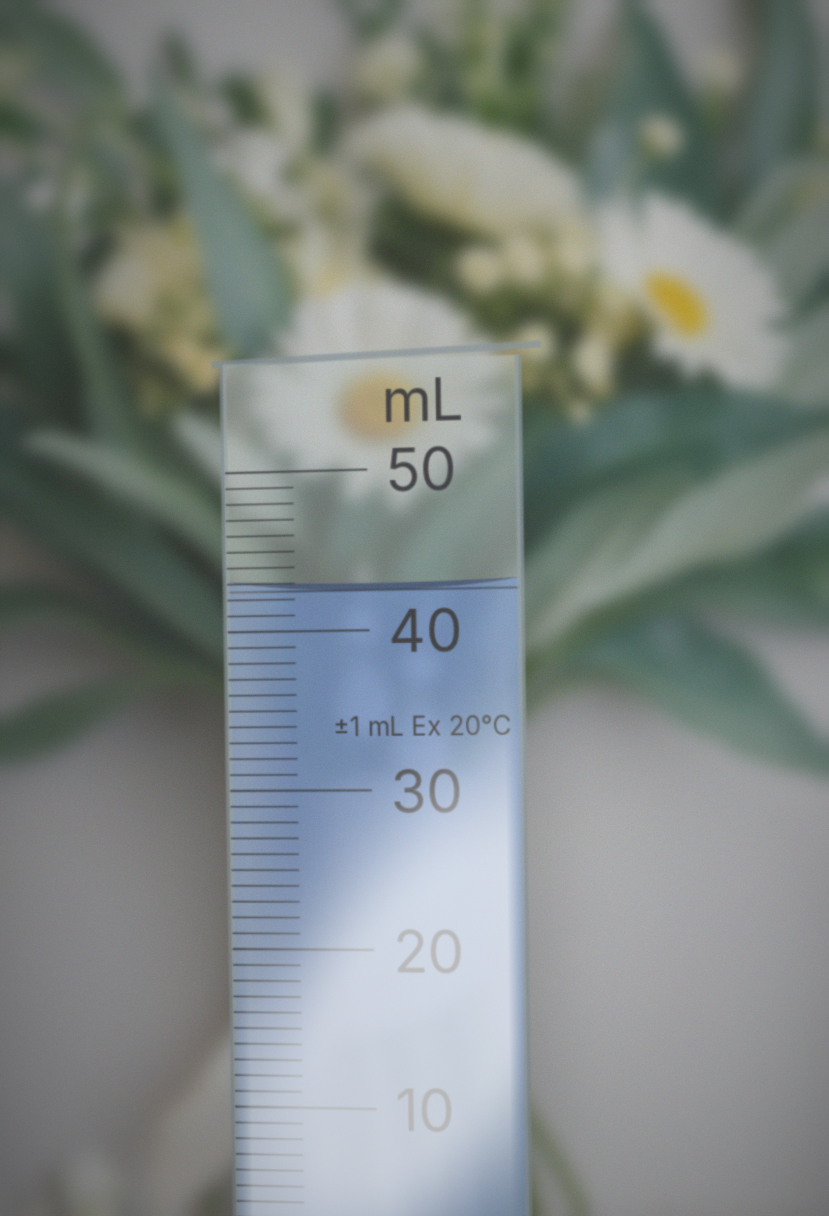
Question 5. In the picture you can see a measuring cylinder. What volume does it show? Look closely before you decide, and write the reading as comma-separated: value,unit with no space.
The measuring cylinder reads 42.5,mL
